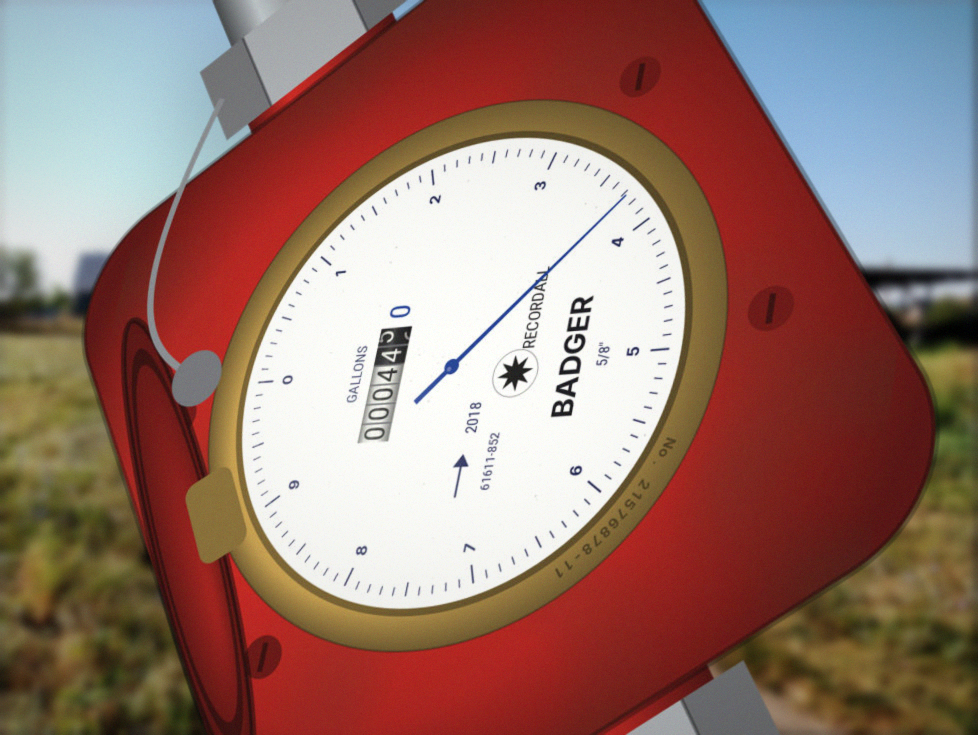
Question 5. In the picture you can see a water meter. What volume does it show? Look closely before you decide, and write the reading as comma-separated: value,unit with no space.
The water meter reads 4453.7,gal
